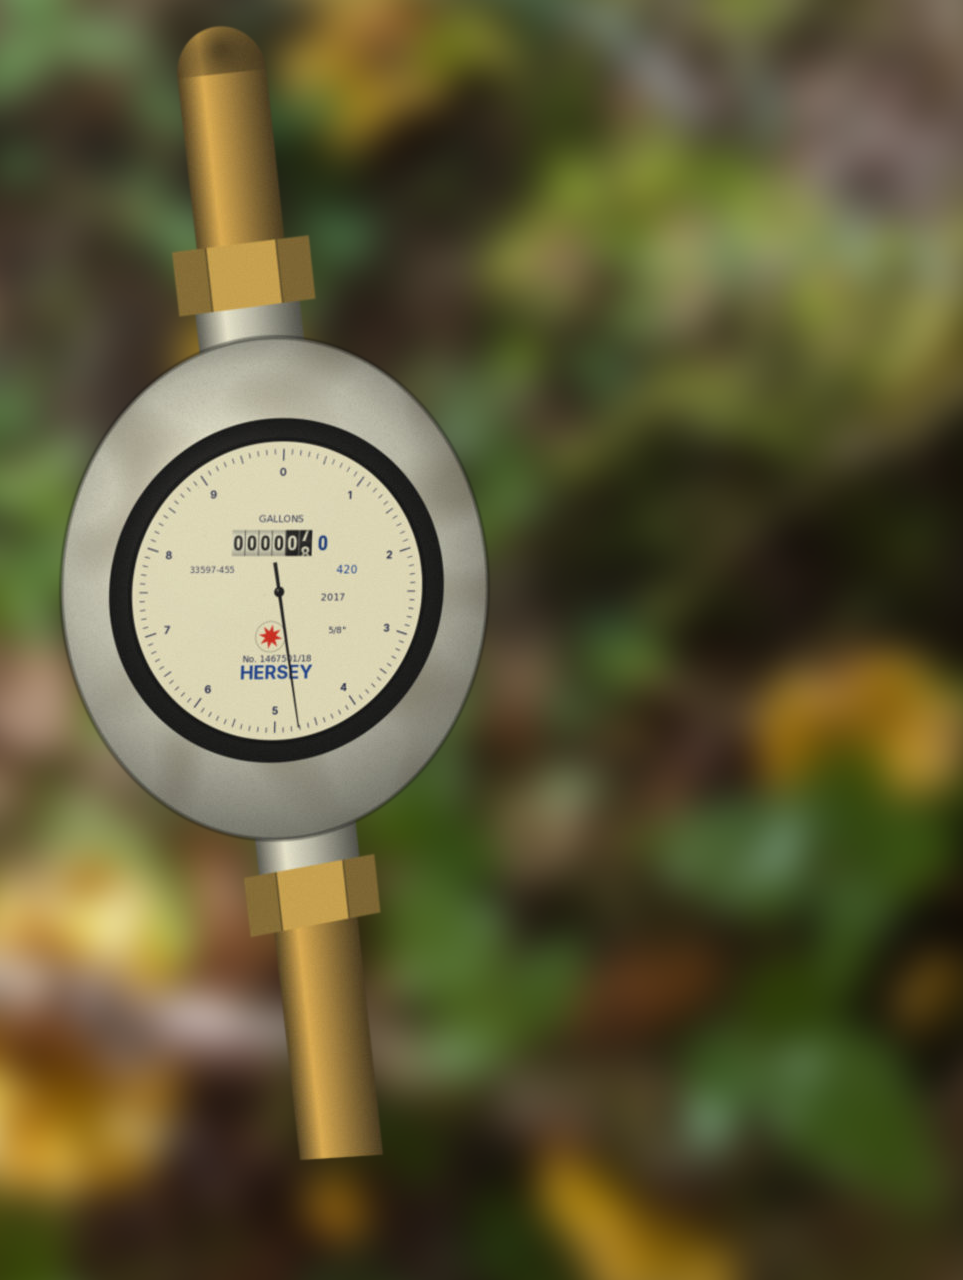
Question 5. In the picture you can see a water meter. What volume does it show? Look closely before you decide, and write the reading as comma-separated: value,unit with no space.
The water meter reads 74.7,gal
